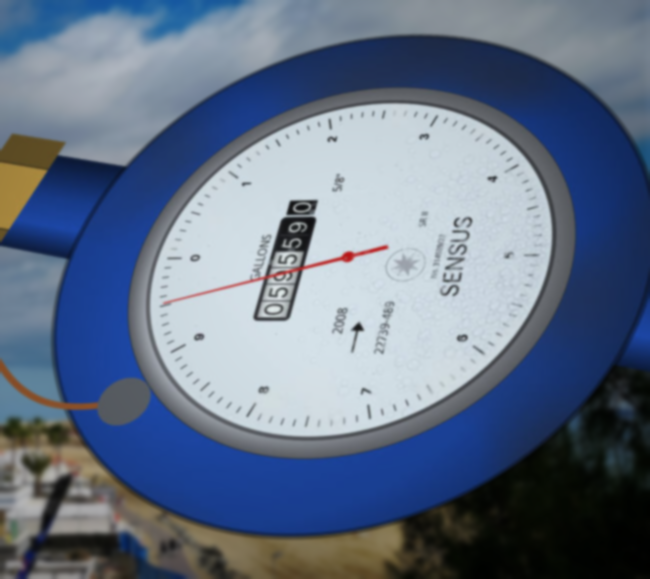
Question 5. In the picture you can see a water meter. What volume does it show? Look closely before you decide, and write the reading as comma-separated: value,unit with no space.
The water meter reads 595589.5,gal
